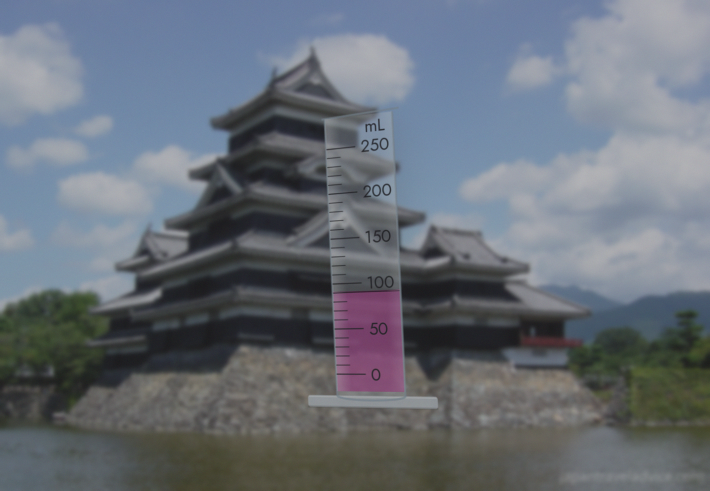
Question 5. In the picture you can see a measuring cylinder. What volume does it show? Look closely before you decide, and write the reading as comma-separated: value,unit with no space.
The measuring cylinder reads 90,mL
